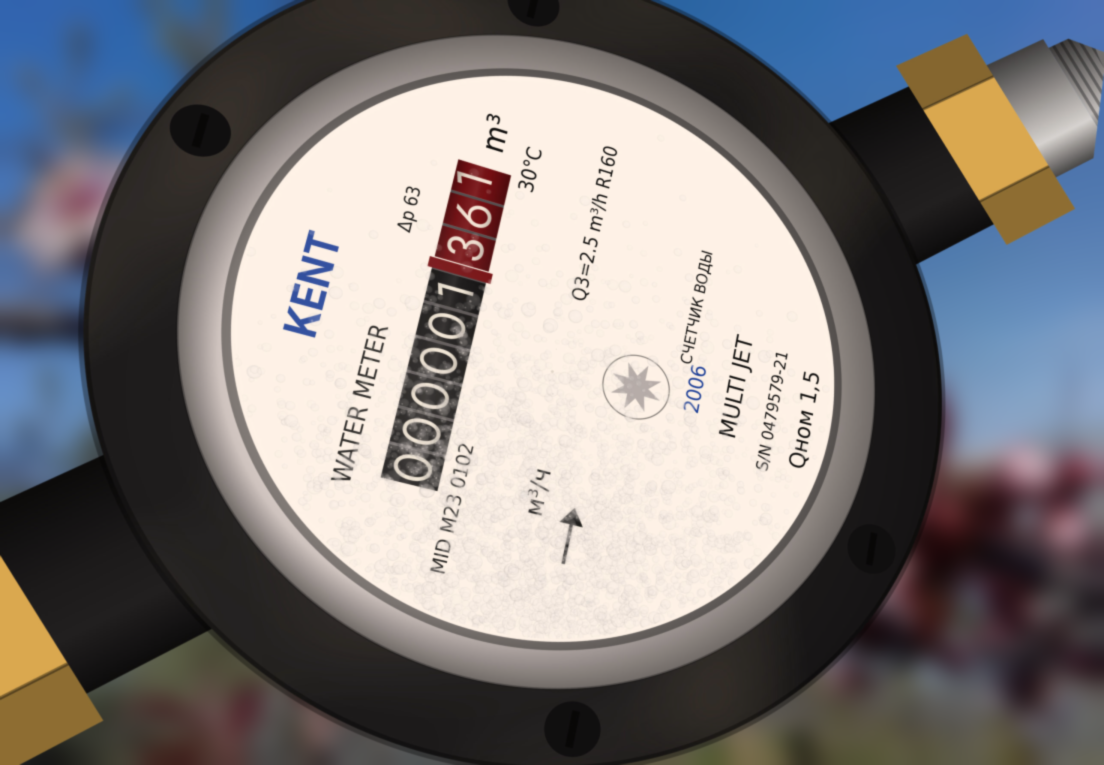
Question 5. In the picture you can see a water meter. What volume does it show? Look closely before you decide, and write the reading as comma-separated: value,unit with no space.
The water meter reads 1.361,m³
